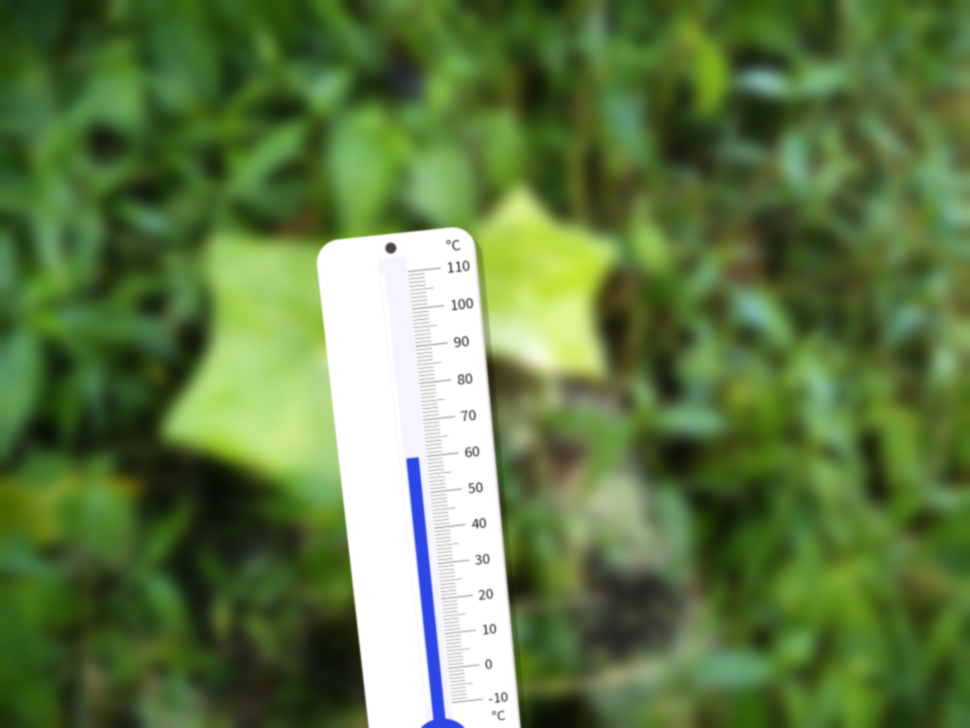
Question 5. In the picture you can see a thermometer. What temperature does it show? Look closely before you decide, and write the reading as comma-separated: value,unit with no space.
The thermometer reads 60,°C
